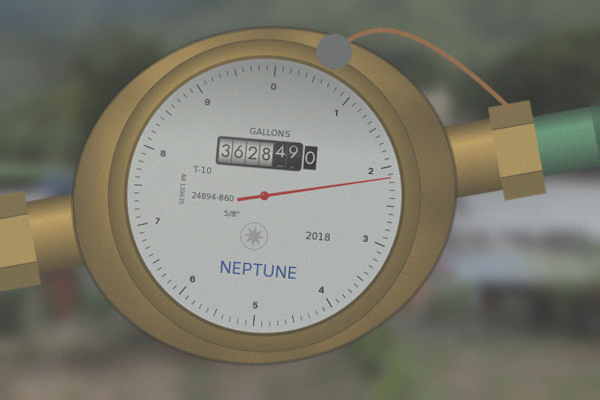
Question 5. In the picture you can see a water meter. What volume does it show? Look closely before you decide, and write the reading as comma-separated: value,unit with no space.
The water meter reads 3628492.1,gal
